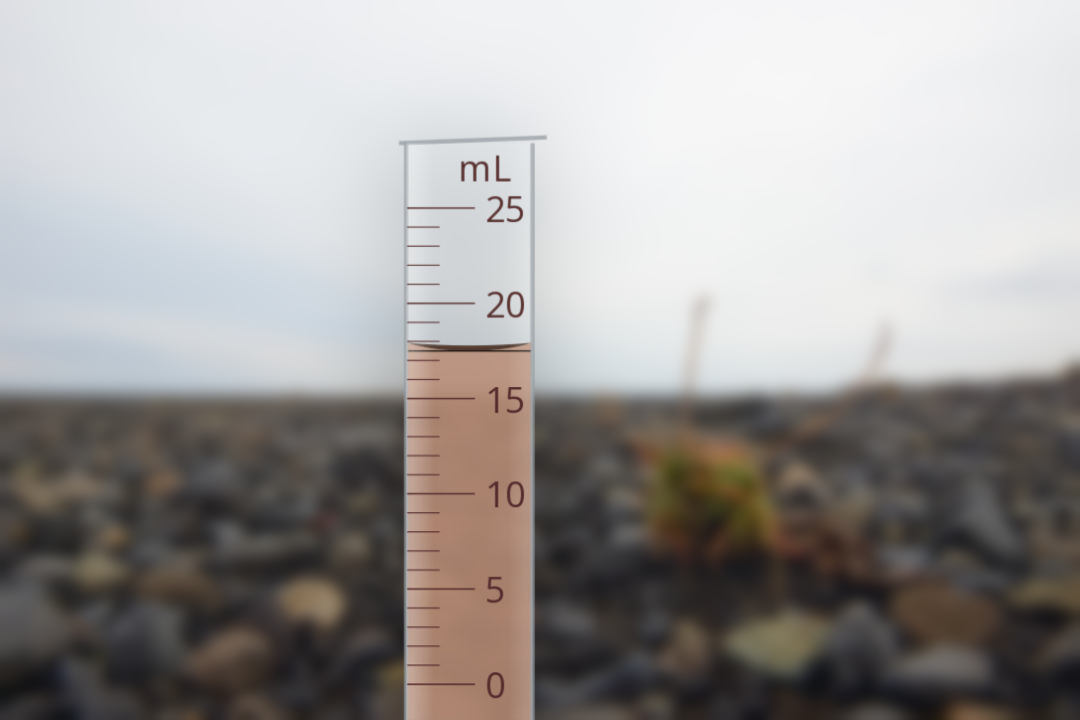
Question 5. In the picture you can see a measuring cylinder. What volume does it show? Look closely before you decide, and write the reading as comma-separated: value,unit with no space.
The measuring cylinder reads 17.5,mL
